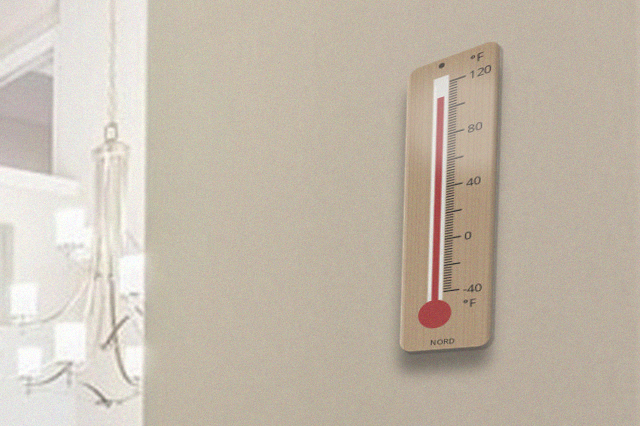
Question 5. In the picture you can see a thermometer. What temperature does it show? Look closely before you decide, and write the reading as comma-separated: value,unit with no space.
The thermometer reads 110,°F
